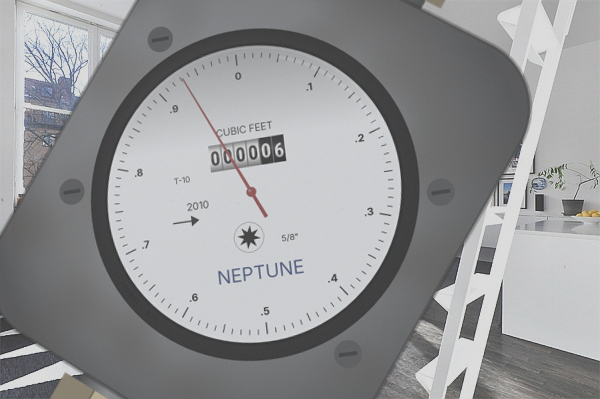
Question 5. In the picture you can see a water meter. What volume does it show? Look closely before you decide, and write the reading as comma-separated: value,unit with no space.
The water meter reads 5.93,ft³
